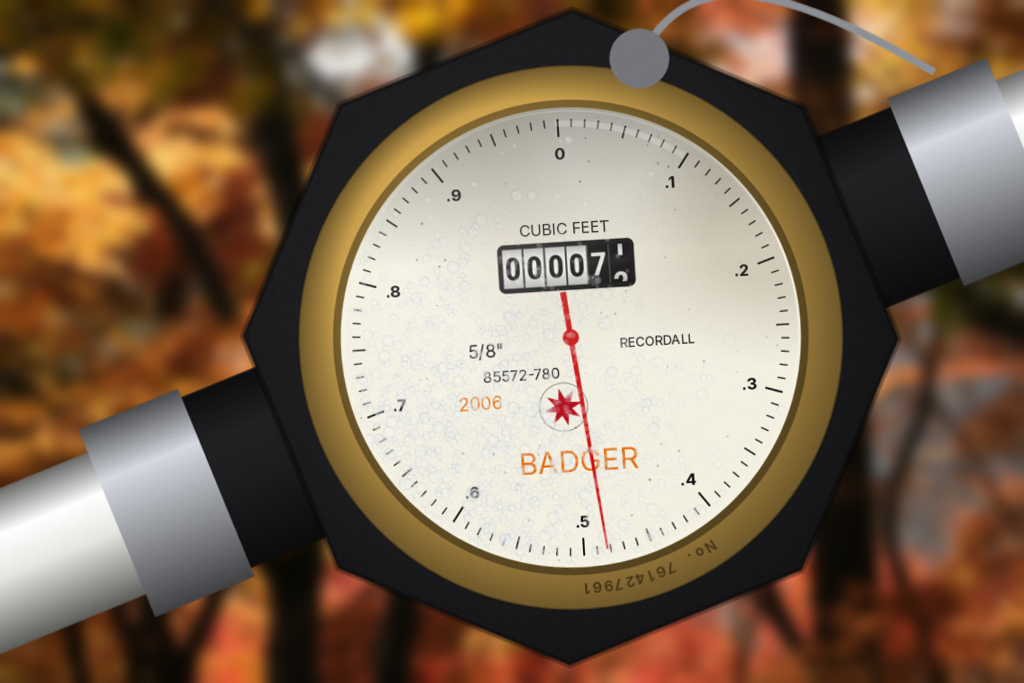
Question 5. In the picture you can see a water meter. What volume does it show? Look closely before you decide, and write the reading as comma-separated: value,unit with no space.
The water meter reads 71.48,ft³
